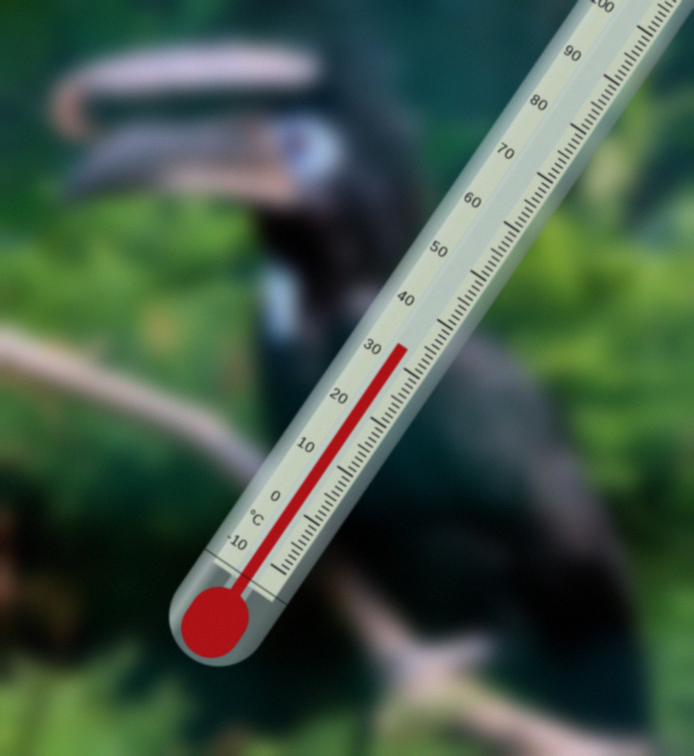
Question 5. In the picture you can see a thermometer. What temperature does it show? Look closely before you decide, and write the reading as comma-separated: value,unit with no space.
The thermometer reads 33,°C
